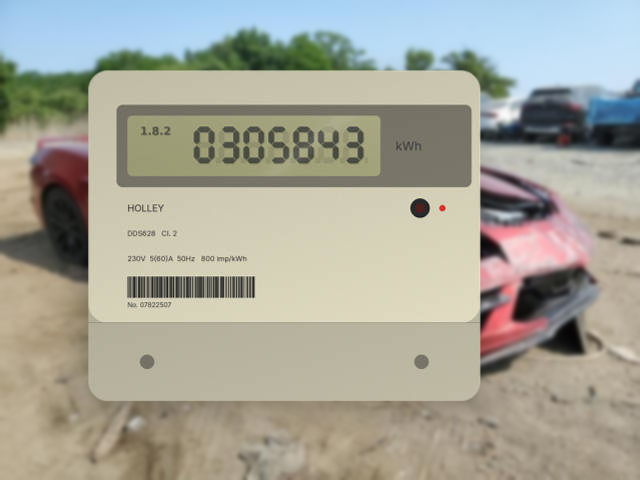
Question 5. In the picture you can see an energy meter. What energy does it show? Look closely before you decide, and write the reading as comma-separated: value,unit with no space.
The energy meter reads 305843,kWh
